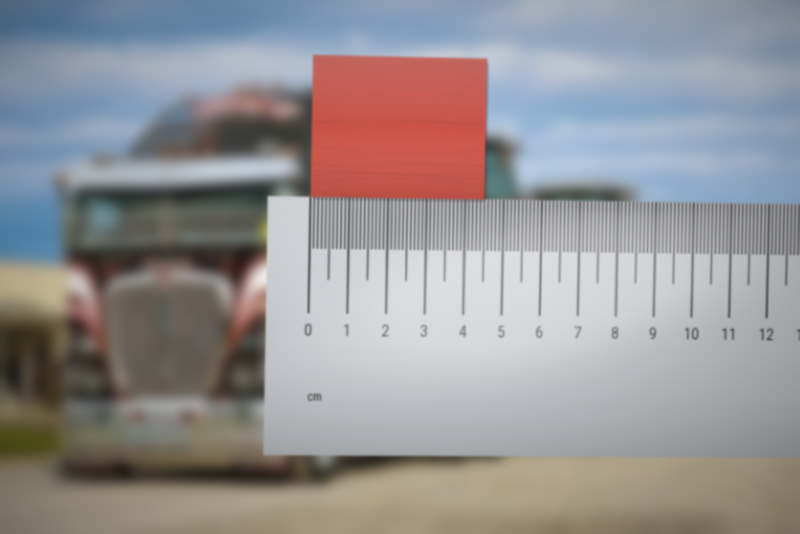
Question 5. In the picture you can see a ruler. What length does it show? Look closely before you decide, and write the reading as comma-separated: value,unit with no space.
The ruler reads 4.5,cm
